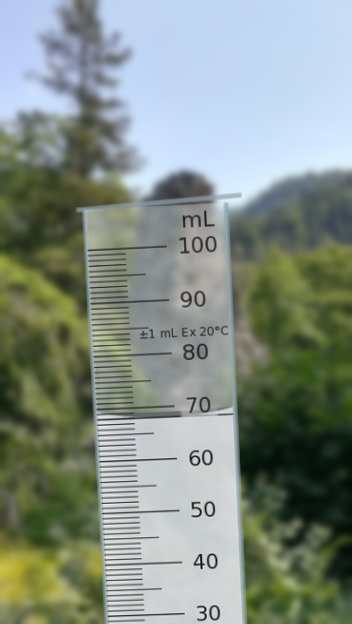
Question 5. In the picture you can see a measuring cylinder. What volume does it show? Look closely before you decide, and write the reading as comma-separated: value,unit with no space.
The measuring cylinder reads 68,mL
